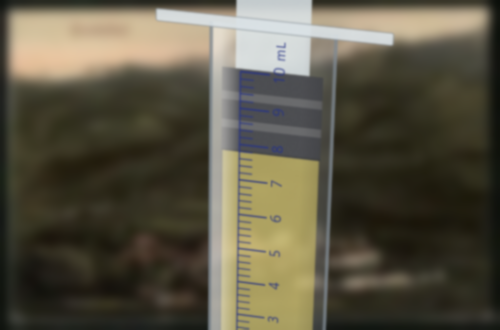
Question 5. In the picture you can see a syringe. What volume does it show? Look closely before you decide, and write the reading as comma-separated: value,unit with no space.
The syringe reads 7.8,mL
